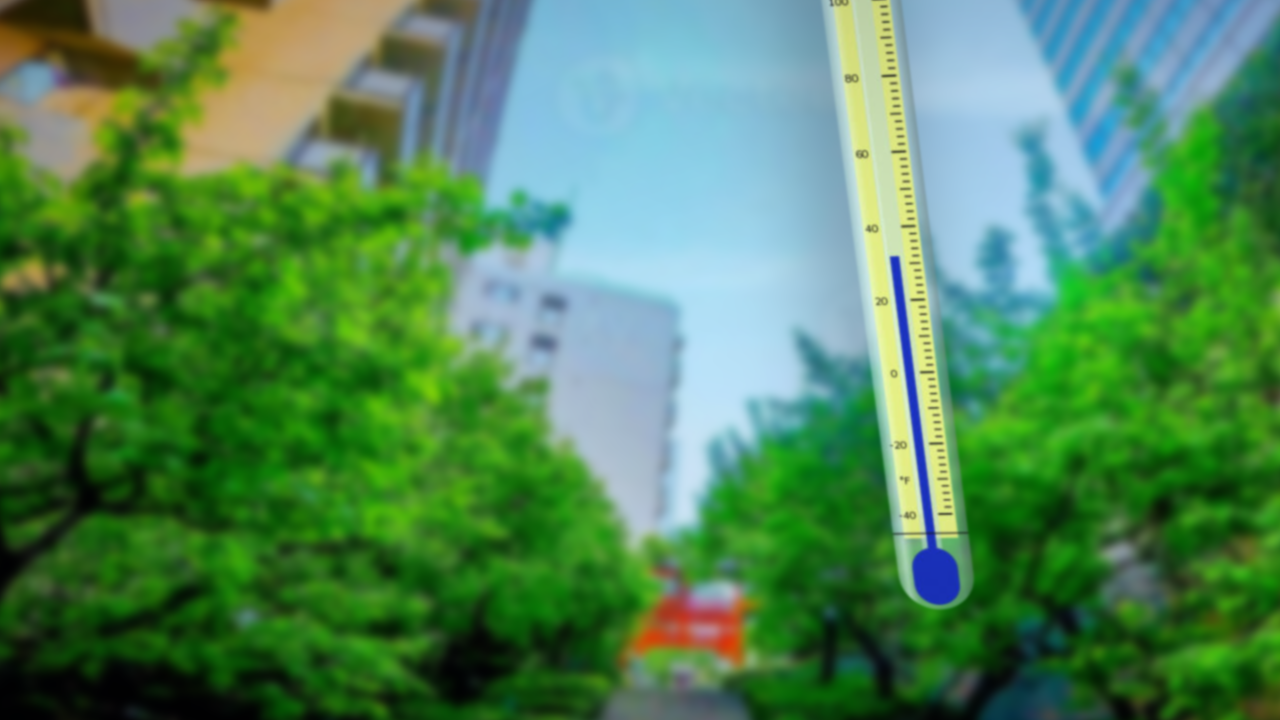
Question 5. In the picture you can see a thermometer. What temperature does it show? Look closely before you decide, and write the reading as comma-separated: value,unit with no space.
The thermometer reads 32,°F
